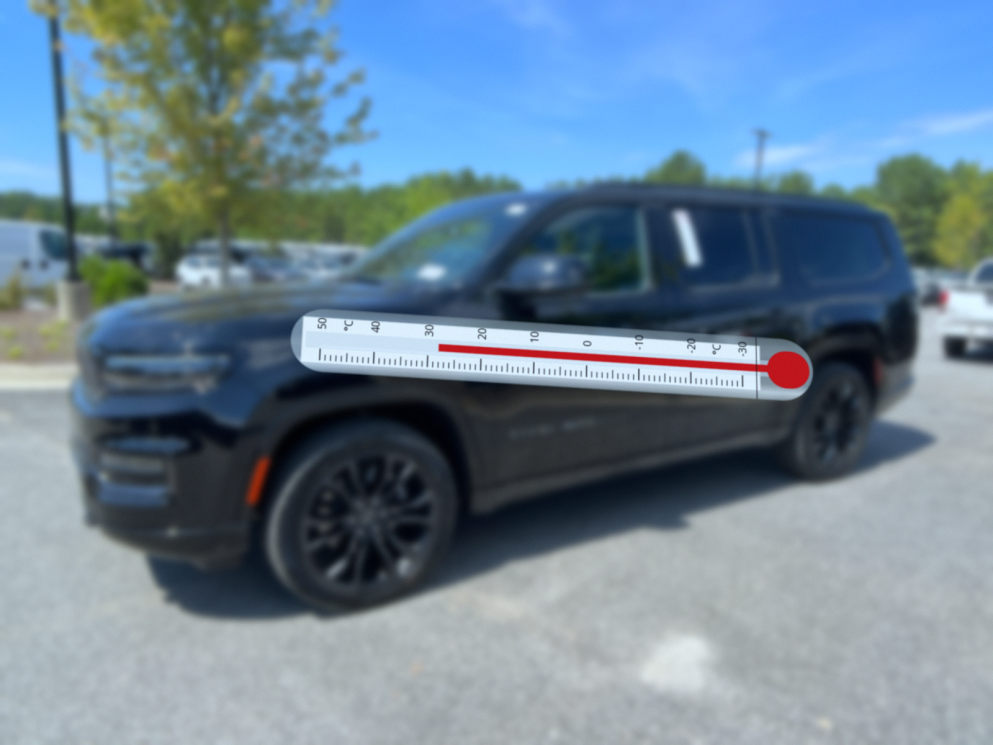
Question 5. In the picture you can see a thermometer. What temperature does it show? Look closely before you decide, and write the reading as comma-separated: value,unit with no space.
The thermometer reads 28,°C
